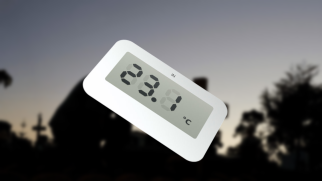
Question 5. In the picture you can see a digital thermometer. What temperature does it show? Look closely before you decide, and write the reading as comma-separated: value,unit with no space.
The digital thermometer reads 23.1,°C
